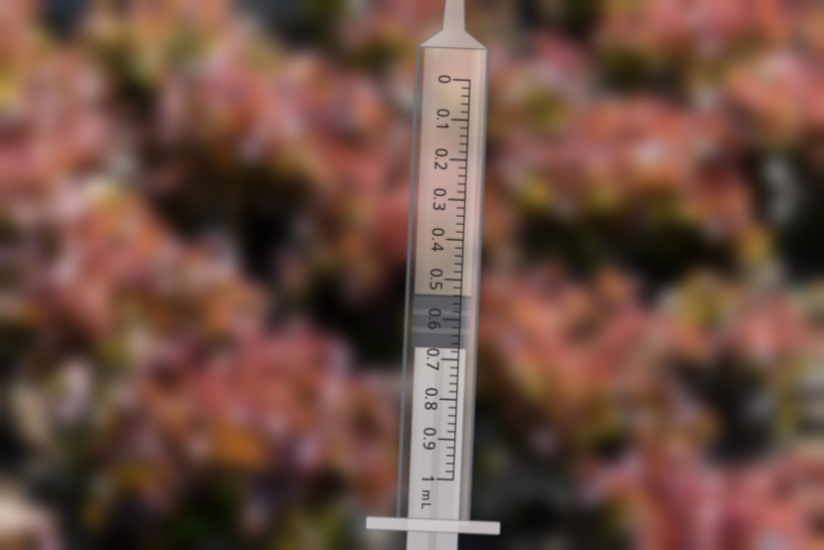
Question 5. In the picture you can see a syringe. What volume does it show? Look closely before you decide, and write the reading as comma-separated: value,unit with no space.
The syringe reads 0.54,mL
